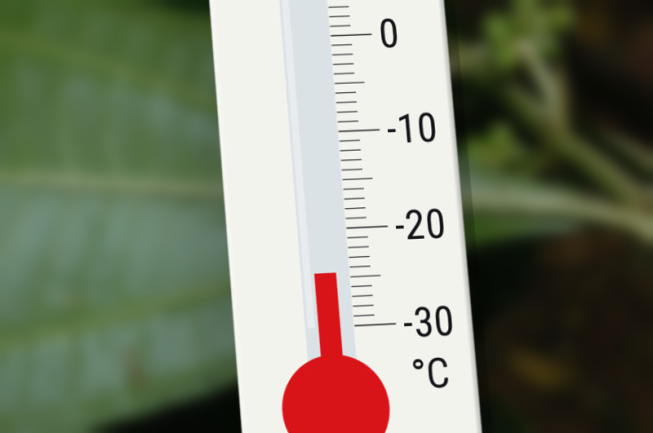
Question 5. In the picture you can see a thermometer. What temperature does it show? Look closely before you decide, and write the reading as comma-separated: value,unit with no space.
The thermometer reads -24.5,°C
